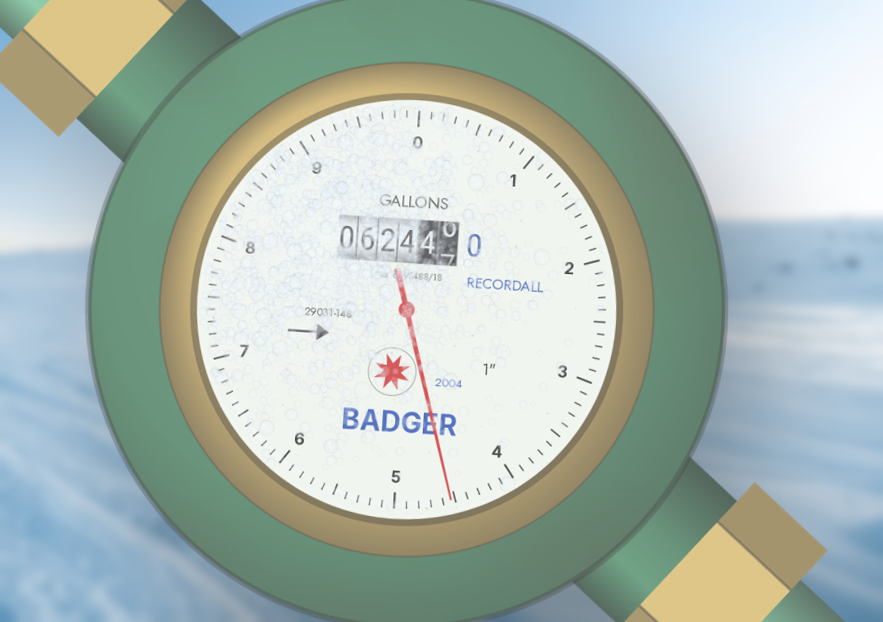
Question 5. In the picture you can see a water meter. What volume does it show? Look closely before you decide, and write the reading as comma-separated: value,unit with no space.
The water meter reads 624464.5,gal
